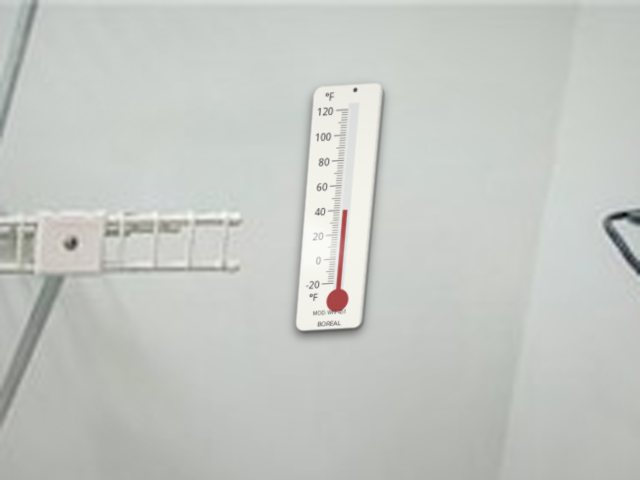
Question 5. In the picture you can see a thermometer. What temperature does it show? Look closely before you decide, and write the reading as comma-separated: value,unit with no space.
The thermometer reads 40,°F
